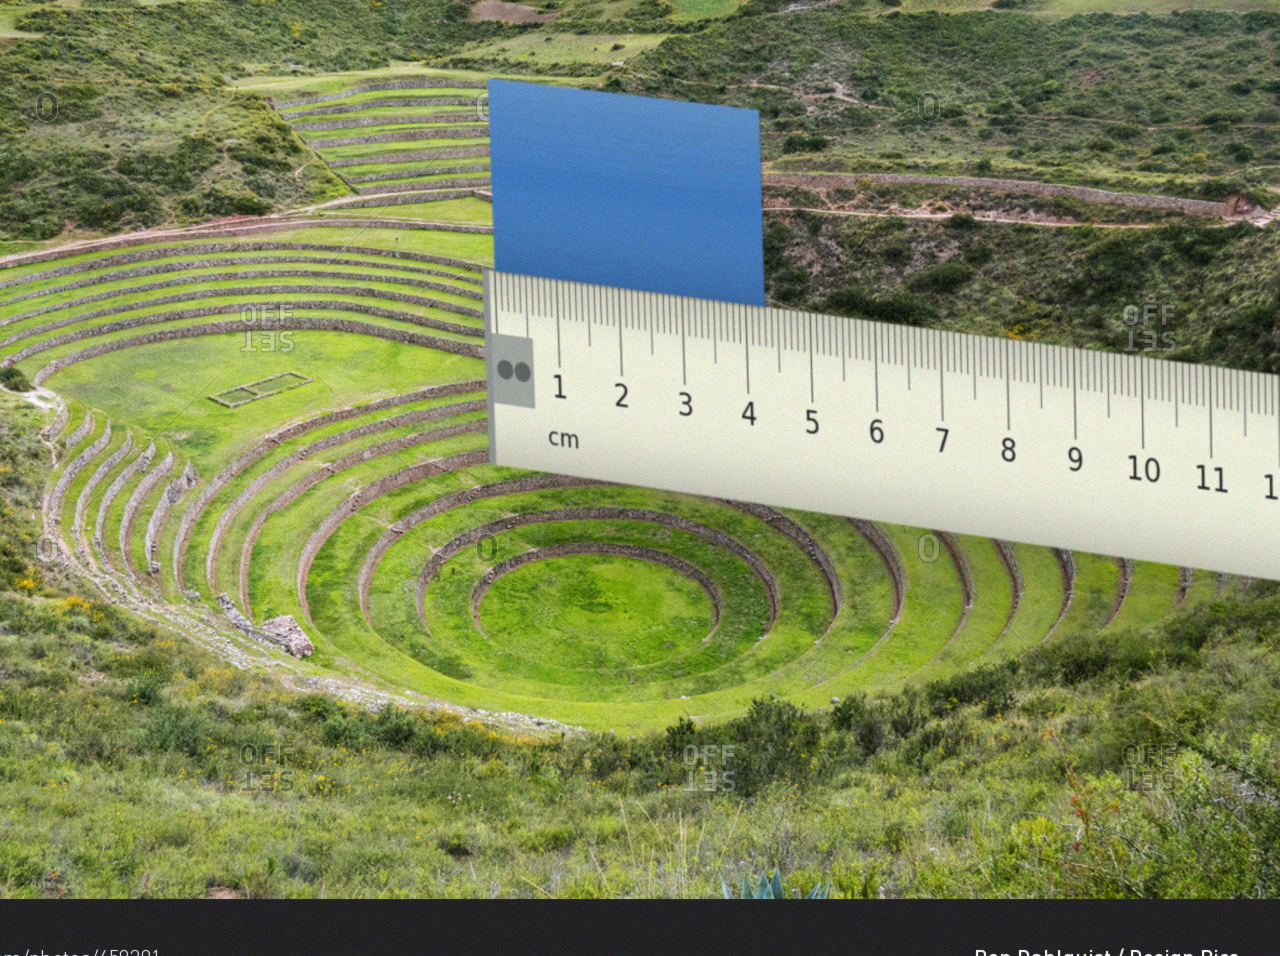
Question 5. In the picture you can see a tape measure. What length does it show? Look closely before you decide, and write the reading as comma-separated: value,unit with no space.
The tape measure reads 4.3,cm
